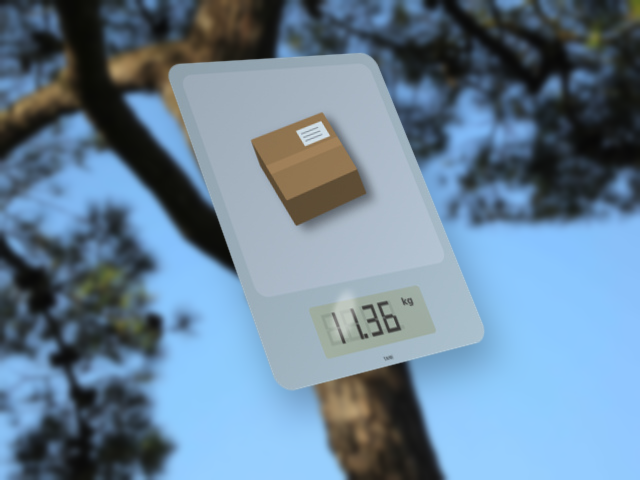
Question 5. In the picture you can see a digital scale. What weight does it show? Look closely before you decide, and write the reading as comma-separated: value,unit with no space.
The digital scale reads 11.36,kg
